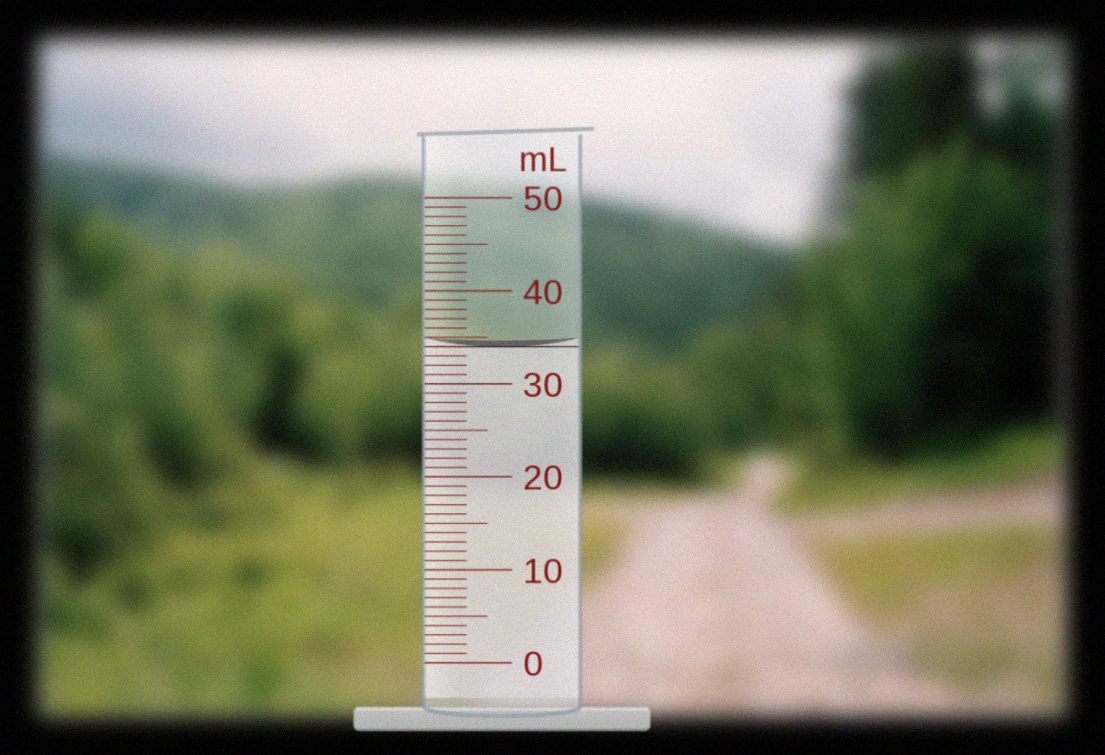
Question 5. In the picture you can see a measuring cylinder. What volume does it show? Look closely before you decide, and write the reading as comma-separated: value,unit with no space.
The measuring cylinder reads 34,mL
